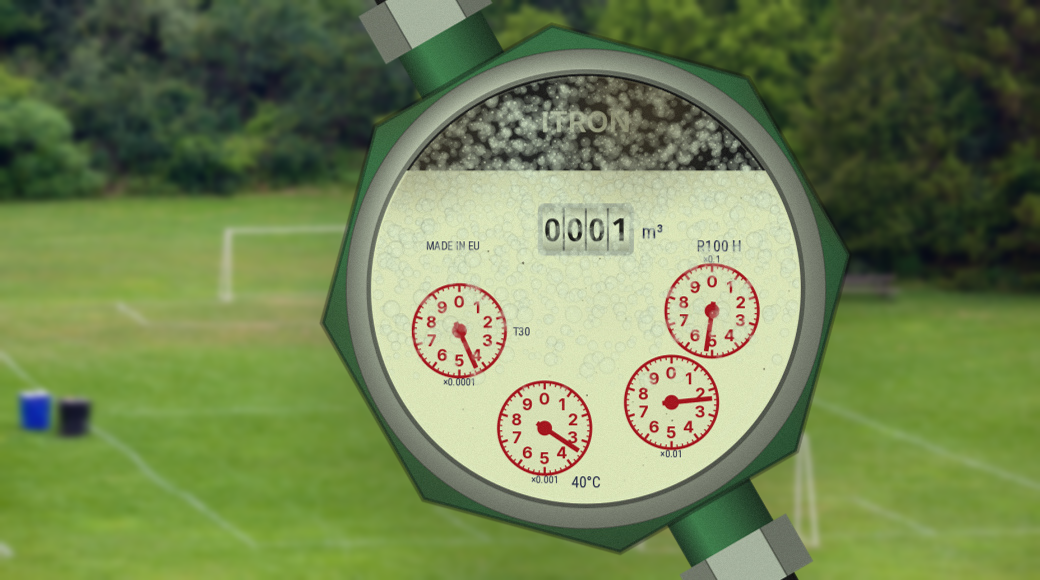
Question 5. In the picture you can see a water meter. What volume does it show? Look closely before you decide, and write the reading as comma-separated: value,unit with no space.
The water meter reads 1.5234,m³
